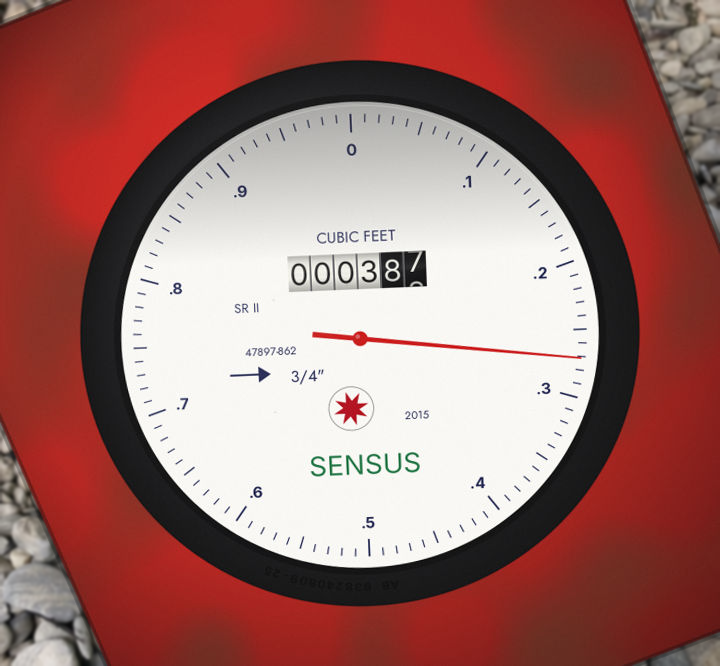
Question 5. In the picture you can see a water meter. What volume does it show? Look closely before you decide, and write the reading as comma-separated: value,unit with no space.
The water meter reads 387.27,ft³
